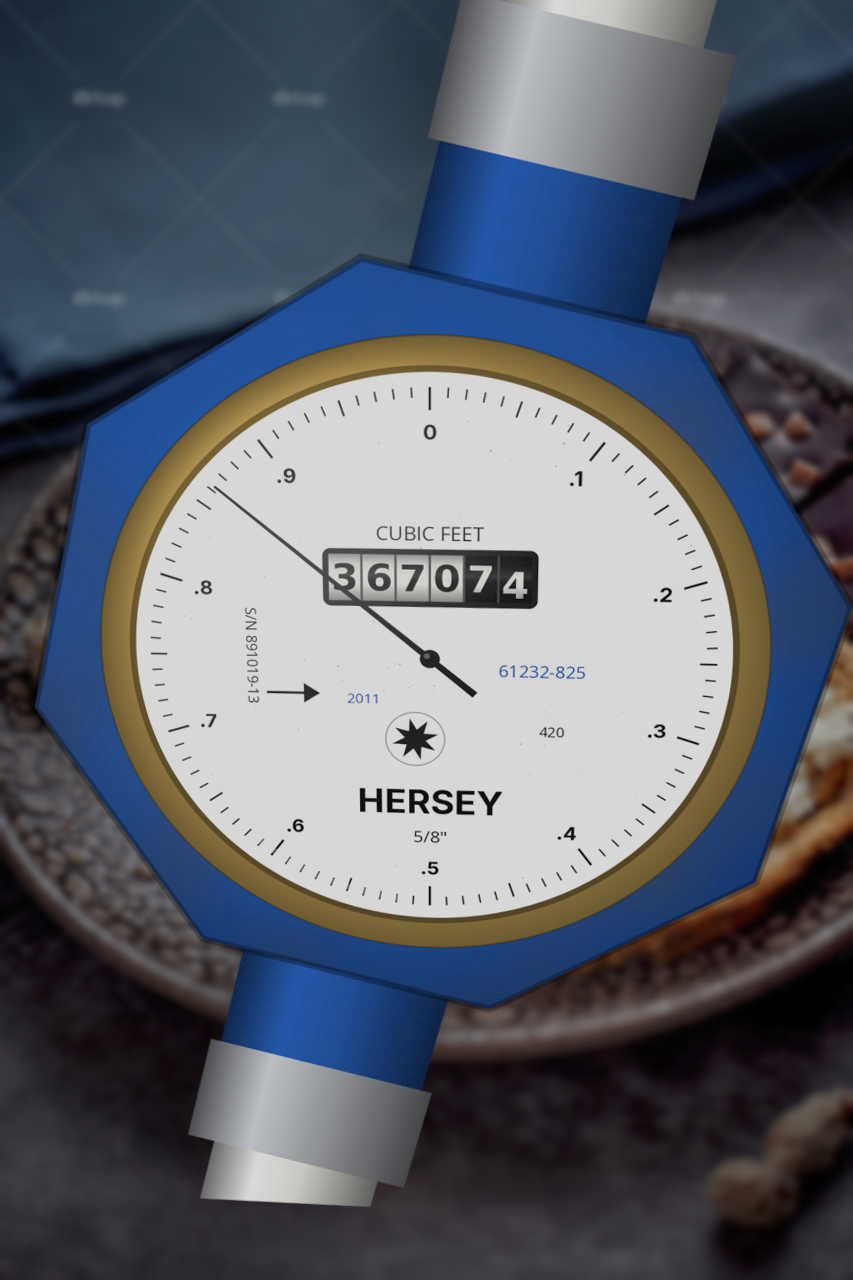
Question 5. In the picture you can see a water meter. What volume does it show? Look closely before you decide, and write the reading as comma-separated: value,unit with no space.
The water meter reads 367073.86,ft³
